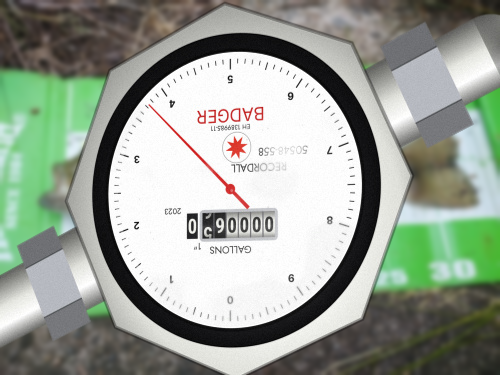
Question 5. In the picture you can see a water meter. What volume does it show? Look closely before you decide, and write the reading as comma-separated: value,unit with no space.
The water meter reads 653.7,gal
